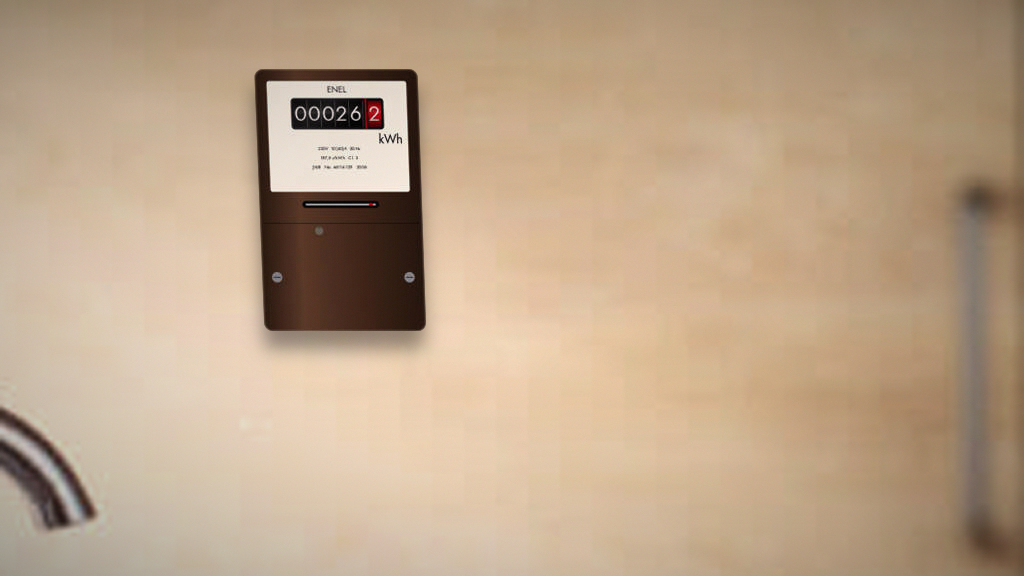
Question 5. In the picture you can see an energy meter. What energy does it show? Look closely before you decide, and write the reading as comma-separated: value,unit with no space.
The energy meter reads 26.2,kWh
